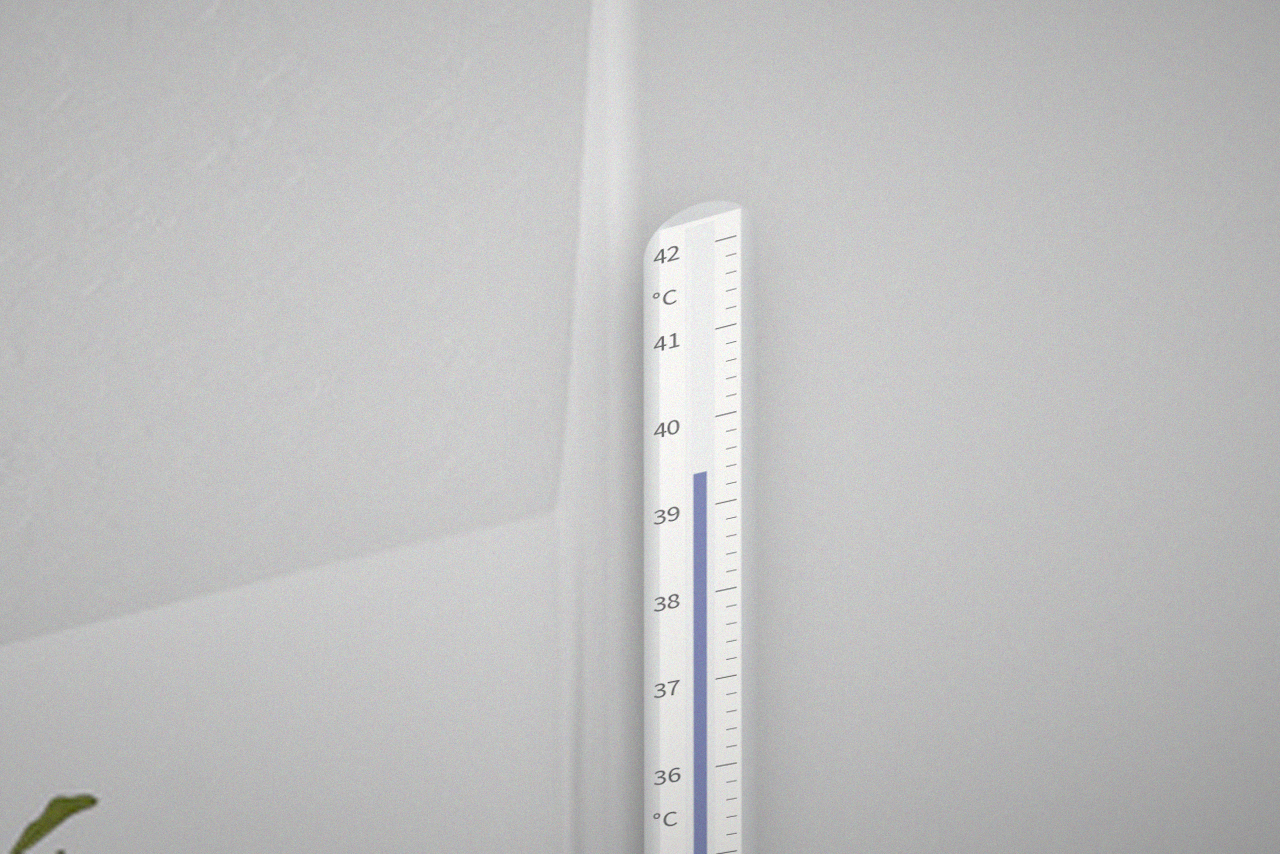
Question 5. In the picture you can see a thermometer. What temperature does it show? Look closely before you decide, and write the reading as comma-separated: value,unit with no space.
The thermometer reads 39.4,°C
